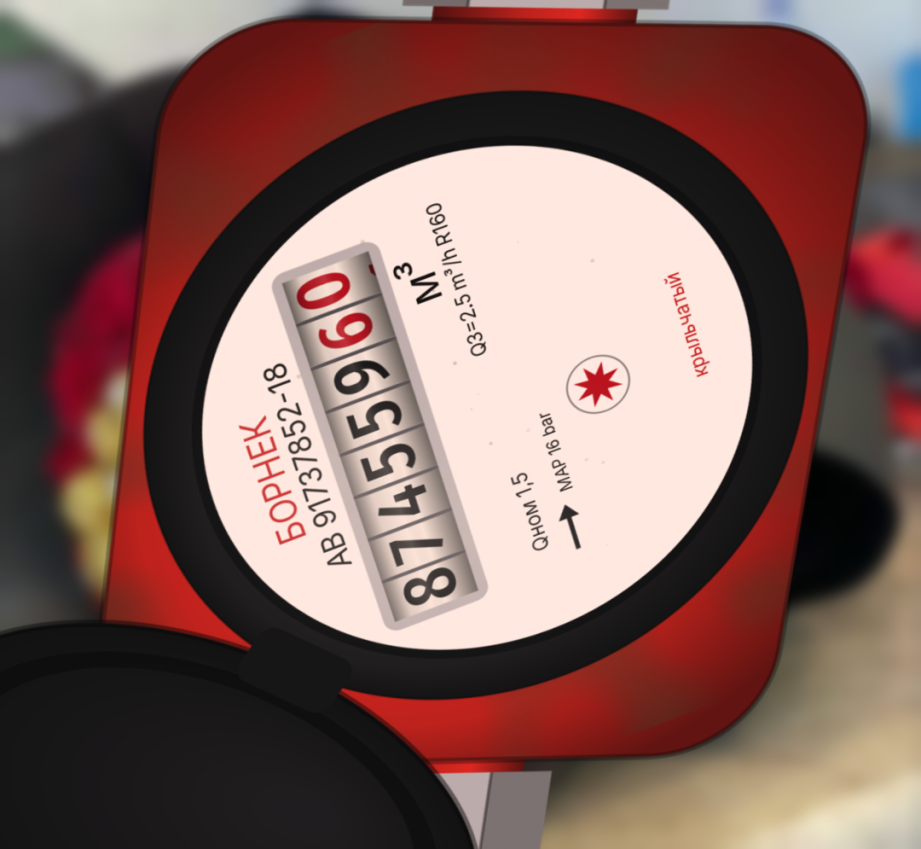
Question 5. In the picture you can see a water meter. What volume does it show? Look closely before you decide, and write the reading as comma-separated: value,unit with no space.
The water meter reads 874559.60,m³
